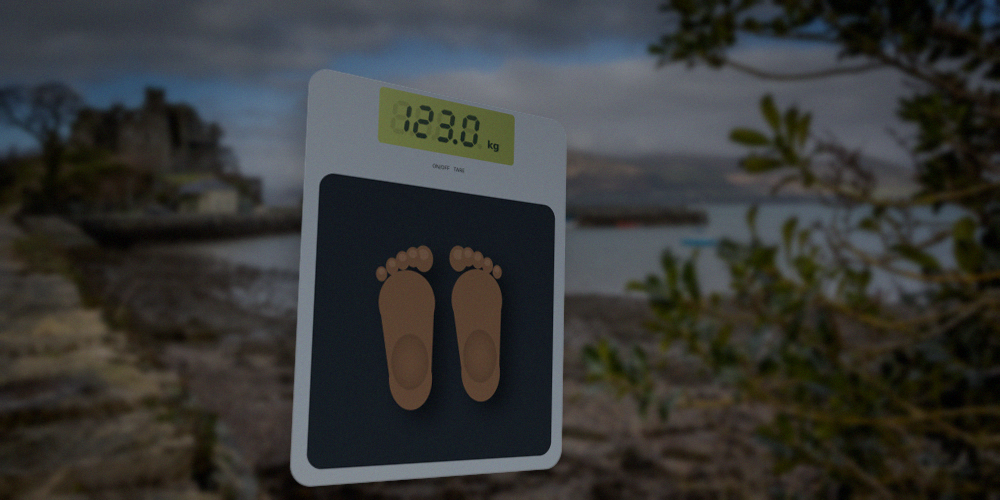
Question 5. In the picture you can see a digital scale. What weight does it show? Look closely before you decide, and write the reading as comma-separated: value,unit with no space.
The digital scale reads 123.0,kg
